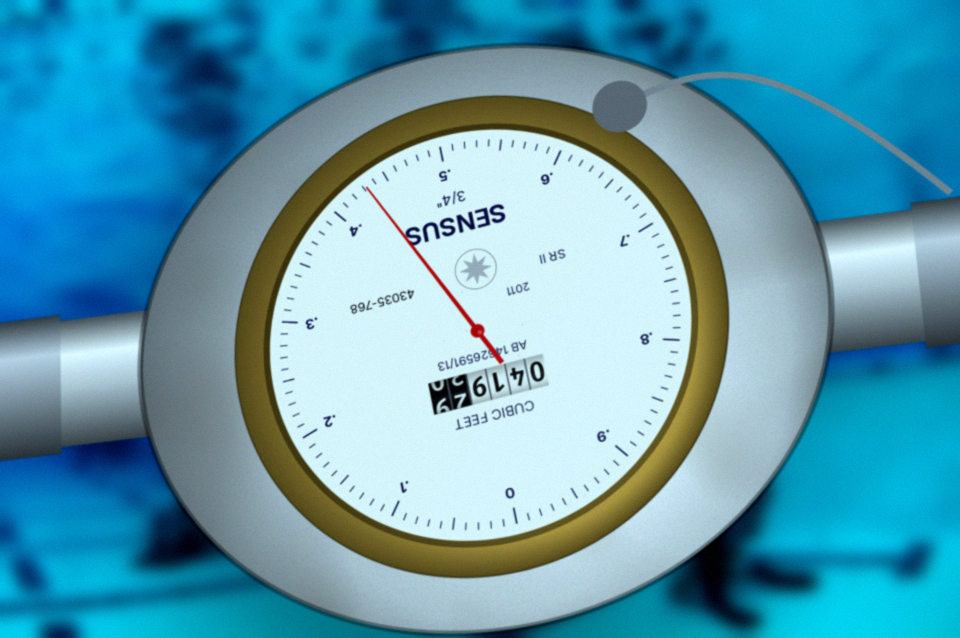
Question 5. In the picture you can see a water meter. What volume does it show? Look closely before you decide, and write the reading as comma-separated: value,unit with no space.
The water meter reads 41929.43,ft³
